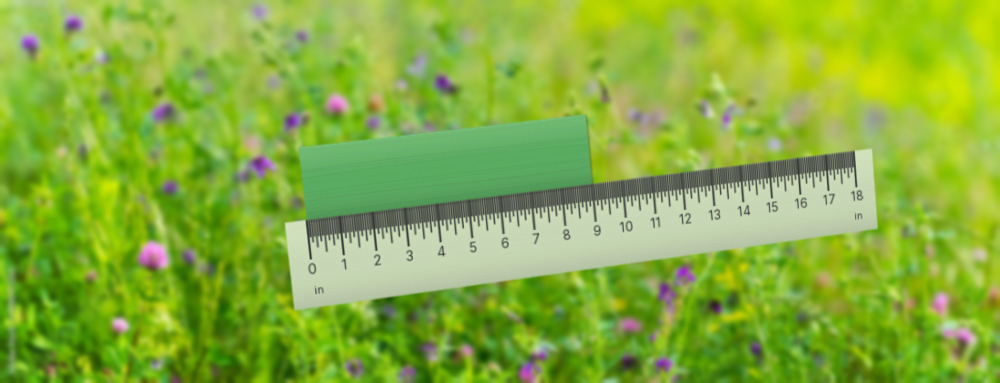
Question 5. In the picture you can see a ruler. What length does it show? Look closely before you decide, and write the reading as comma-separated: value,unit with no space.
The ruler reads 9,in
